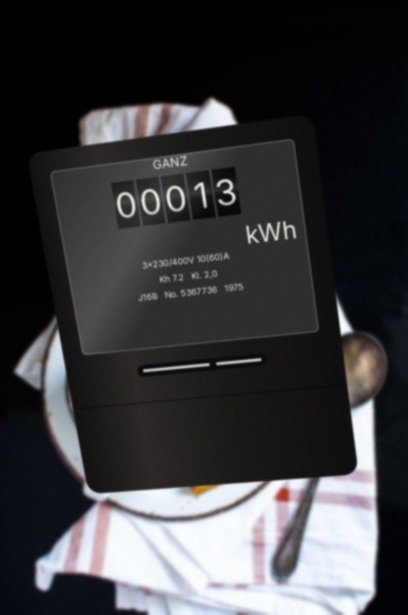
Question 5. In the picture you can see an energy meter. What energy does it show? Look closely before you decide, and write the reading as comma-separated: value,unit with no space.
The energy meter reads 13,kWh
